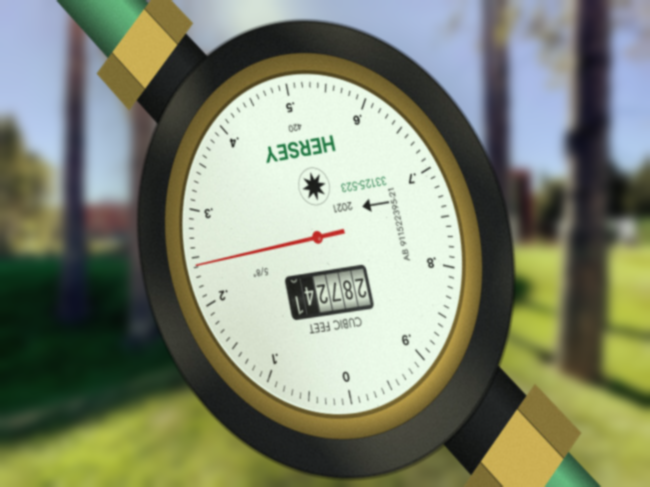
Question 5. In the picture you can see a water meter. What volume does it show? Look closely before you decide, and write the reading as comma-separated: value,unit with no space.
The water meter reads 287241.24,ft³
